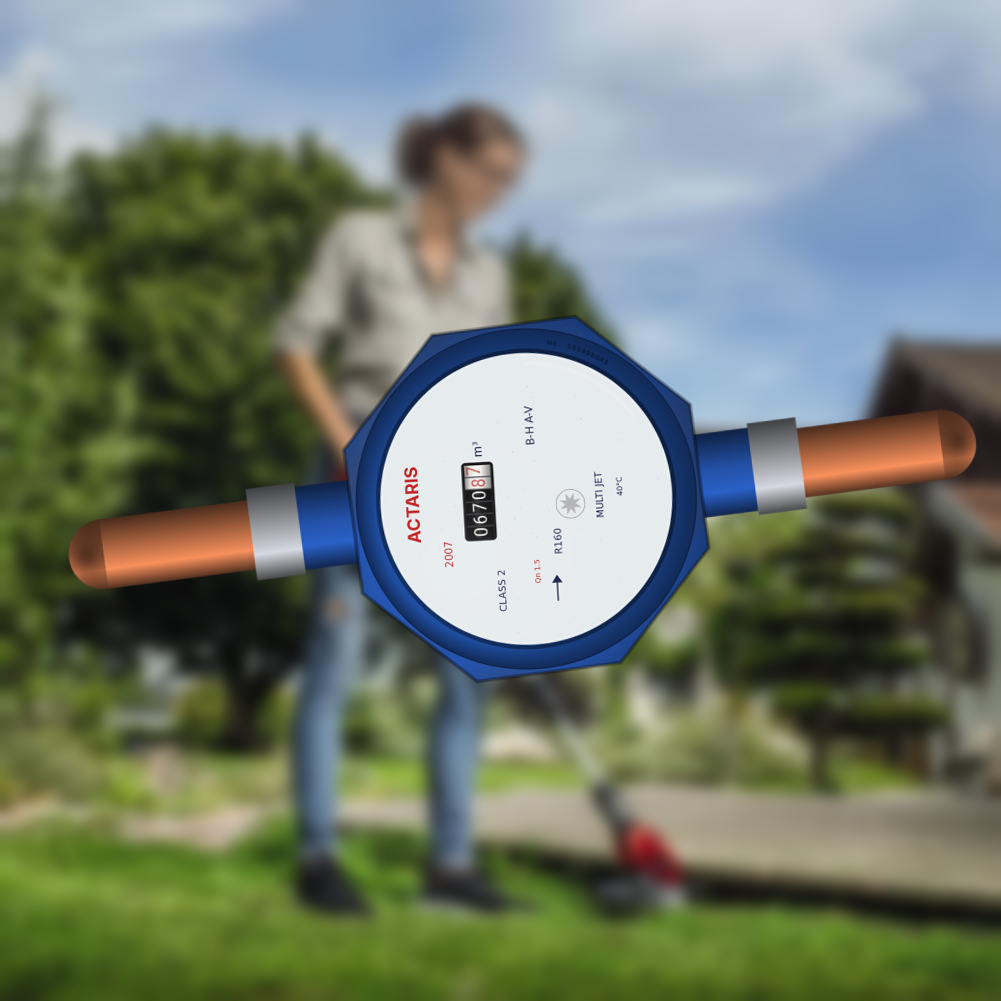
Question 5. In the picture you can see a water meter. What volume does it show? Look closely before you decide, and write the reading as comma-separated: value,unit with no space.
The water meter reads 670.87,m³
